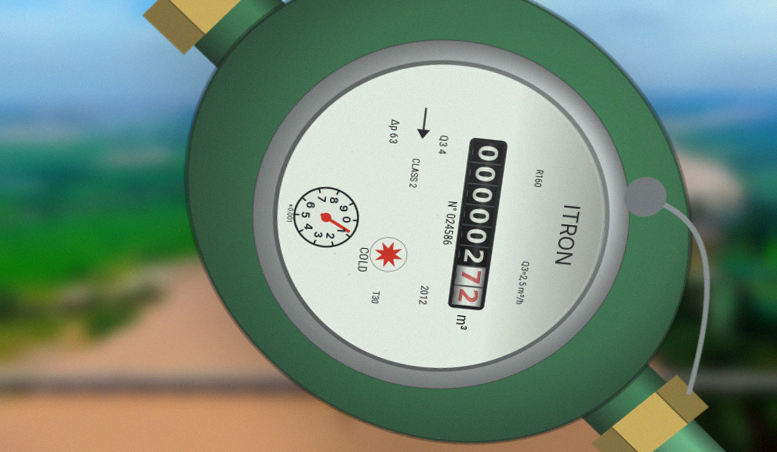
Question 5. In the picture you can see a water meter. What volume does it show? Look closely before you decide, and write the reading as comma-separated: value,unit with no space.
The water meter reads 2.720,m³
